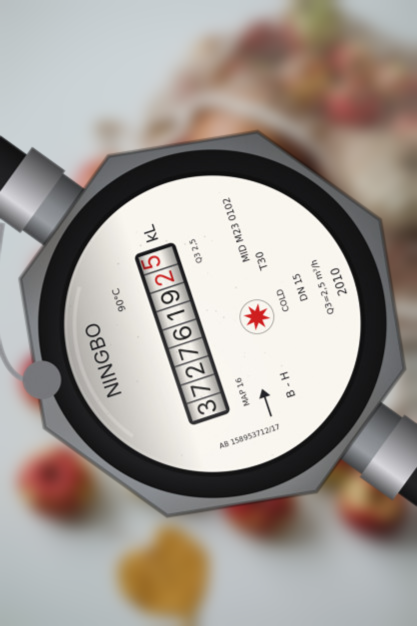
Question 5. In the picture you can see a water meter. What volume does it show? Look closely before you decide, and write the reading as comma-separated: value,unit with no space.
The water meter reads 3727619.25,kL
